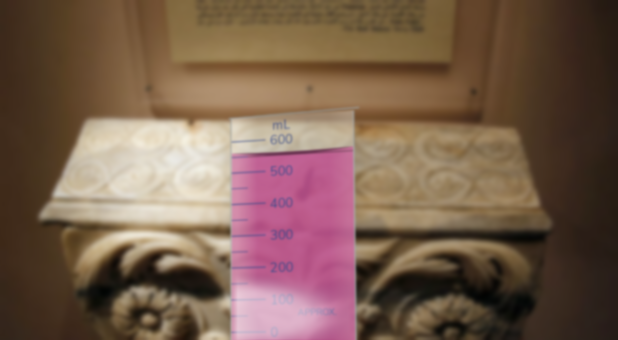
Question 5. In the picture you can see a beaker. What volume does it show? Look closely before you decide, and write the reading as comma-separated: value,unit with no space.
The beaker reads 550,mL
